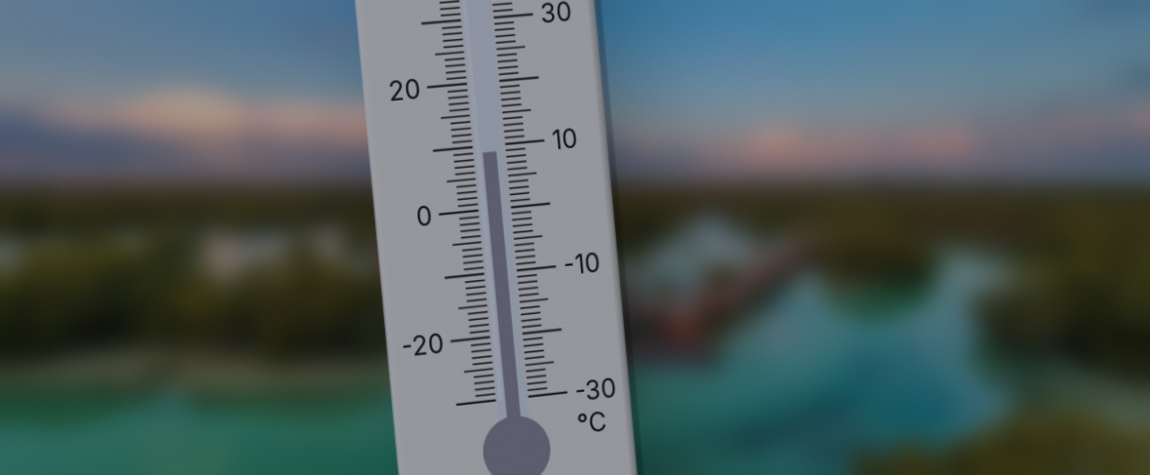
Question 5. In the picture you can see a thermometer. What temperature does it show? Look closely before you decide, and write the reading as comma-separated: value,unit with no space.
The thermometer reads 9,°C
